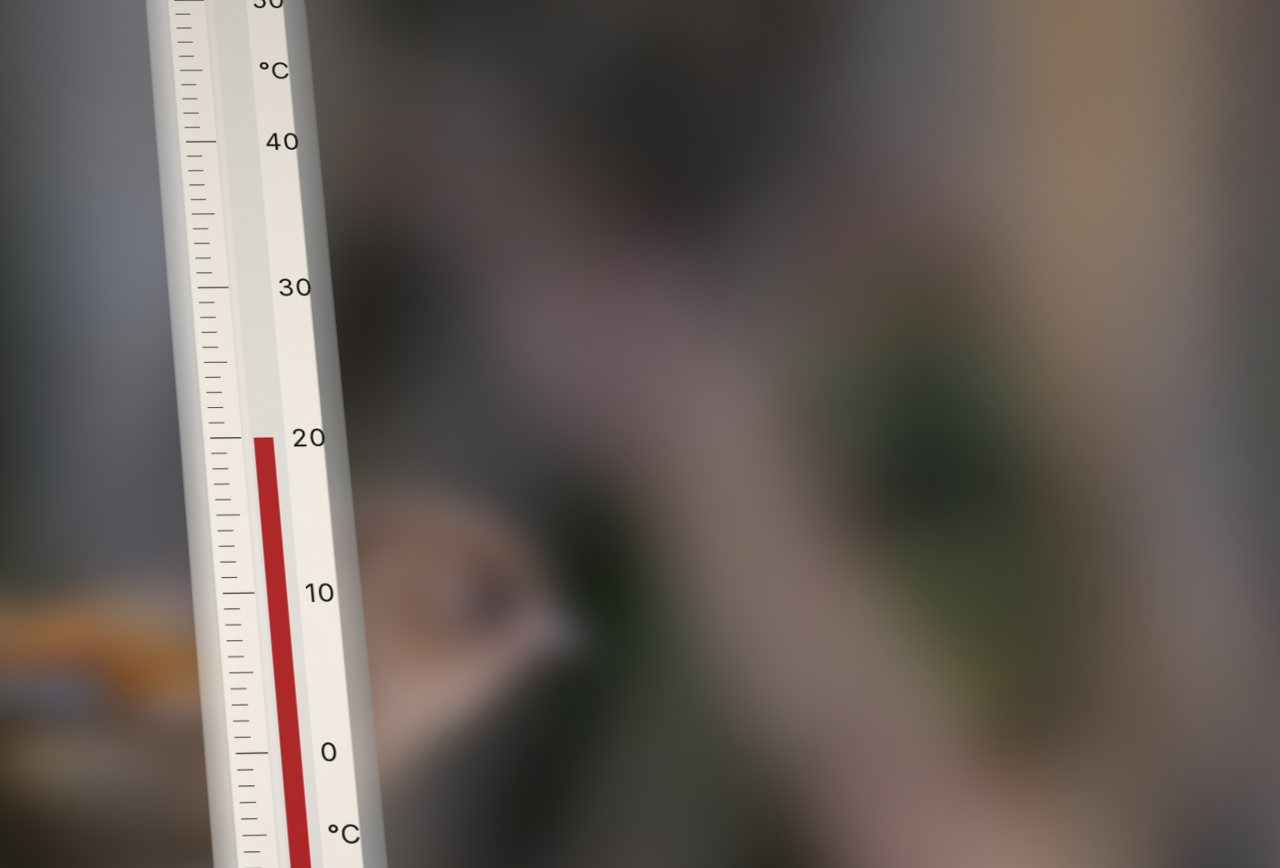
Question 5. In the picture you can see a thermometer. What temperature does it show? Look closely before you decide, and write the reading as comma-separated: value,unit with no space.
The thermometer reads 20,°C
